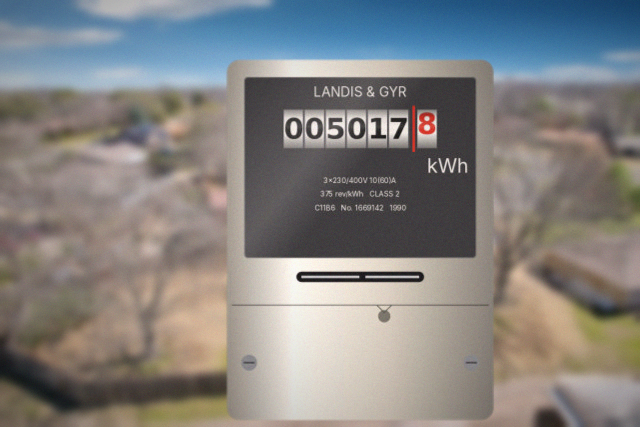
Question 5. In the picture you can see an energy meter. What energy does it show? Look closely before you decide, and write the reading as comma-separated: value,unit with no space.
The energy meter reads 5017.8,kWh
